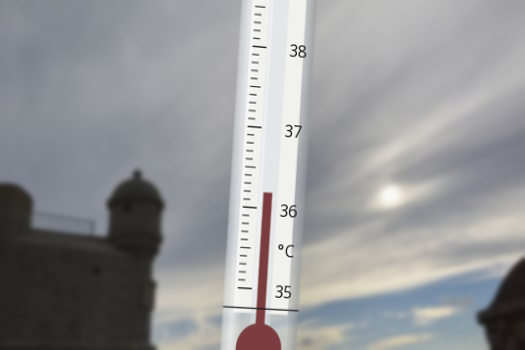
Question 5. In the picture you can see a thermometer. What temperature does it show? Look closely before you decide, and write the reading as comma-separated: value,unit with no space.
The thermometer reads 36.2,°C
